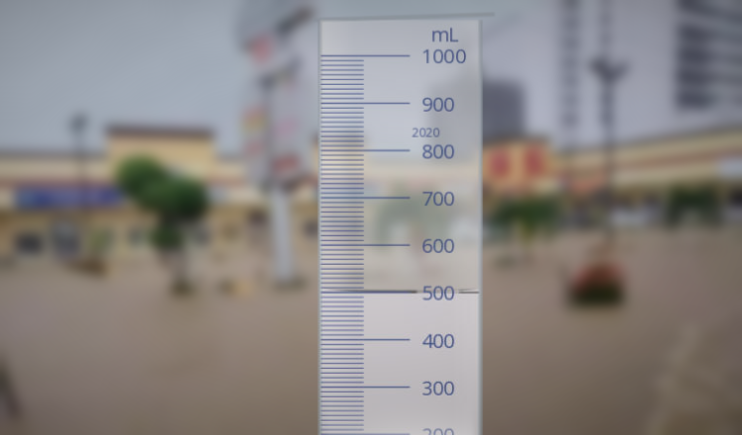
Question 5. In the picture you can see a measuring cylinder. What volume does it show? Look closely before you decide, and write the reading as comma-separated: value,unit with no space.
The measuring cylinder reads 500,mL
